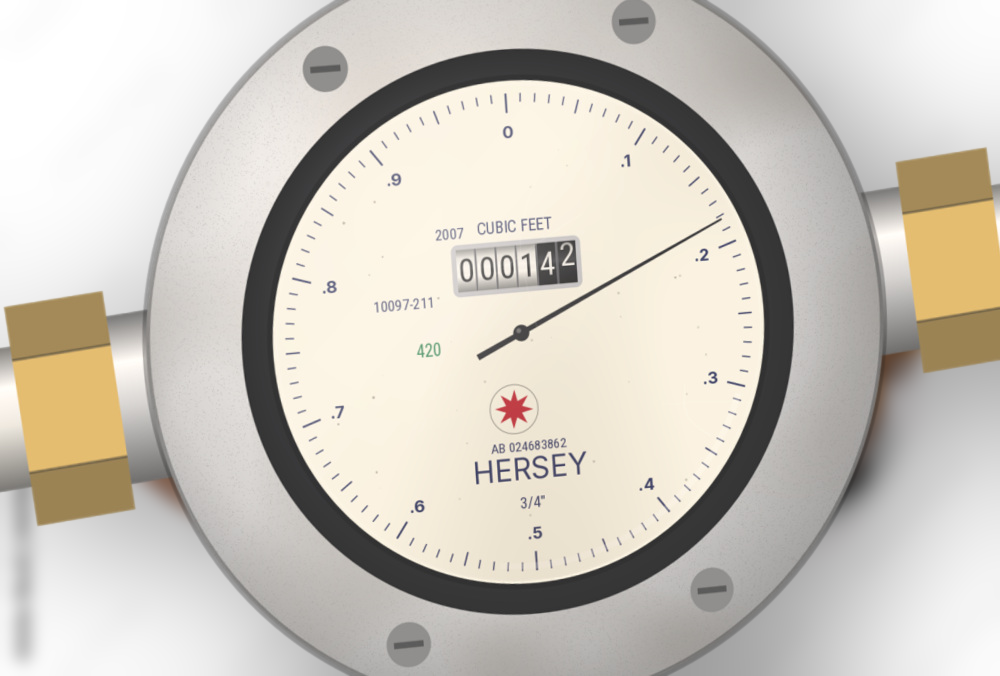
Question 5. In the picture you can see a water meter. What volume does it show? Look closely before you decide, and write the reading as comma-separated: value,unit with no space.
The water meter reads 142.18,ft³
